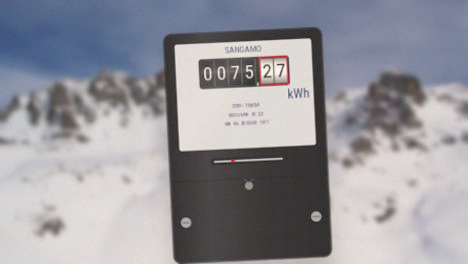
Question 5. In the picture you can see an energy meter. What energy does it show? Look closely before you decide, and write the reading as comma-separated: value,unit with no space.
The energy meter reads 75.27,kWh
